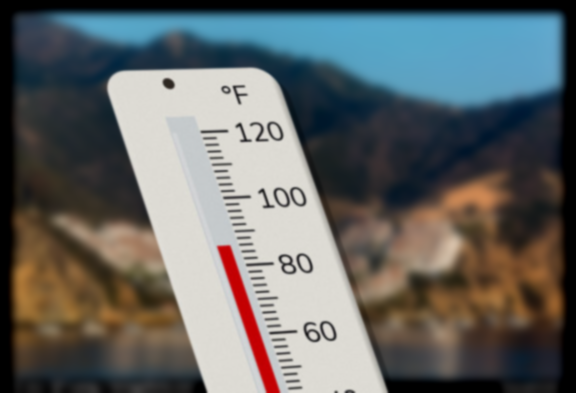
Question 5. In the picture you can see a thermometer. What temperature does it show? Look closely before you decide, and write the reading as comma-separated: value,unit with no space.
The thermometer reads 86,°F
